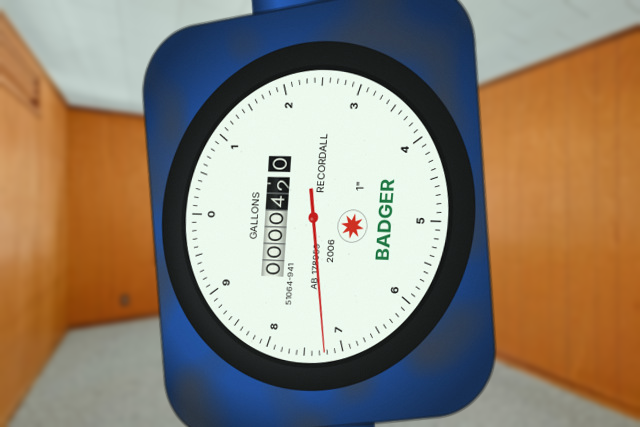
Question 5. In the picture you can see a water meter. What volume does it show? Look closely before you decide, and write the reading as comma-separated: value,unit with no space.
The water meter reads 417.2,gal
